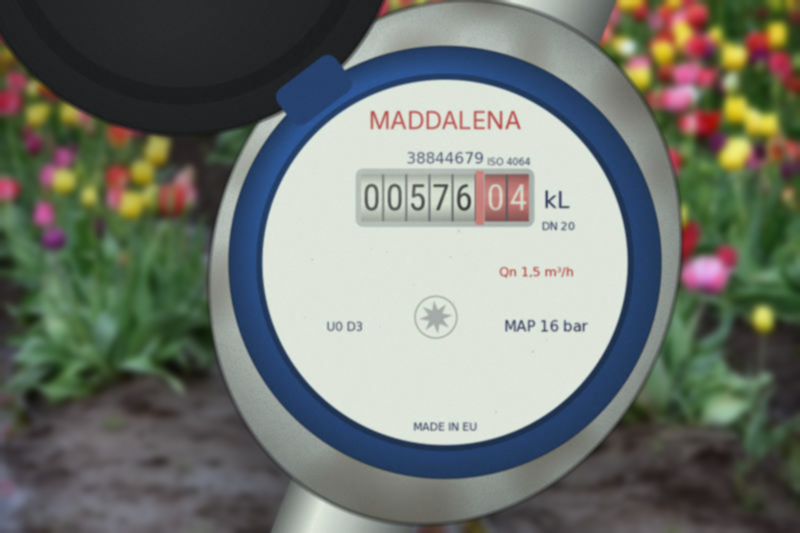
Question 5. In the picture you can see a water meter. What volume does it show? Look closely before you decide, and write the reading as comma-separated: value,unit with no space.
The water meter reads 576.04,kL
